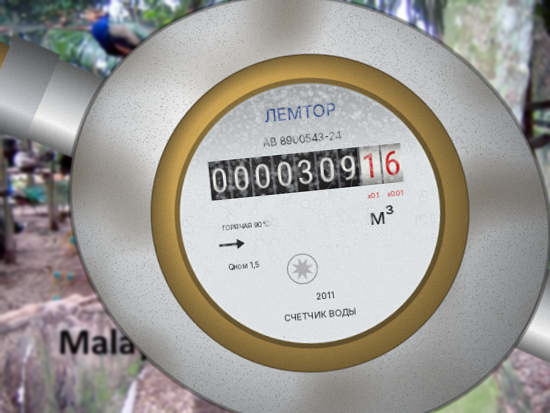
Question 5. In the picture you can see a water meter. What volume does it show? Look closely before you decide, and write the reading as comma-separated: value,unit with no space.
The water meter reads 309.16,m³
